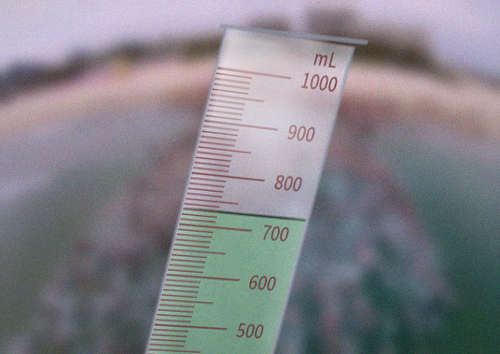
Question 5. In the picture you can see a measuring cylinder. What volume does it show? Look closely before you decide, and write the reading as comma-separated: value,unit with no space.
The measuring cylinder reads 730,mL
